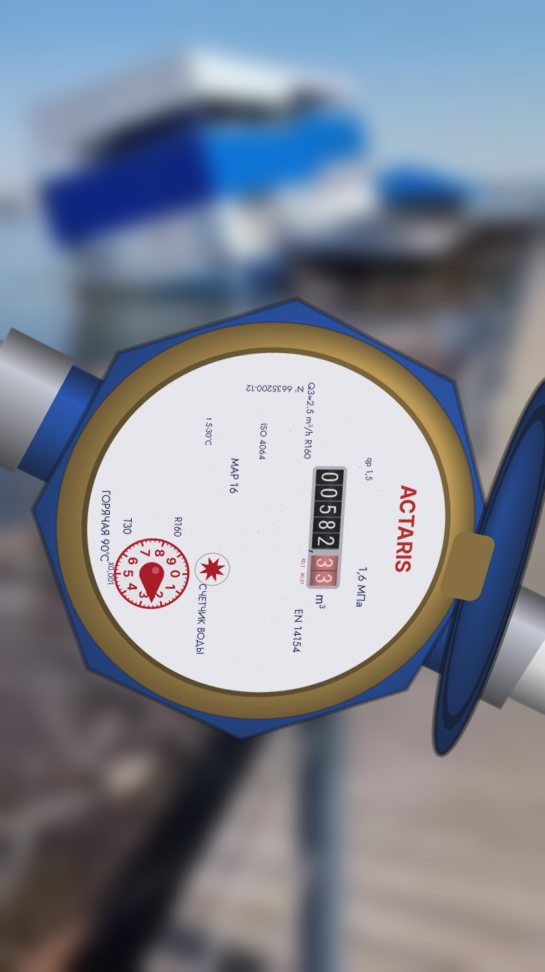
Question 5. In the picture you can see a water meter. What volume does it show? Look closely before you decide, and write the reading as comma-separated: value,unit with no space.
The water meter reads 582.332,m³
